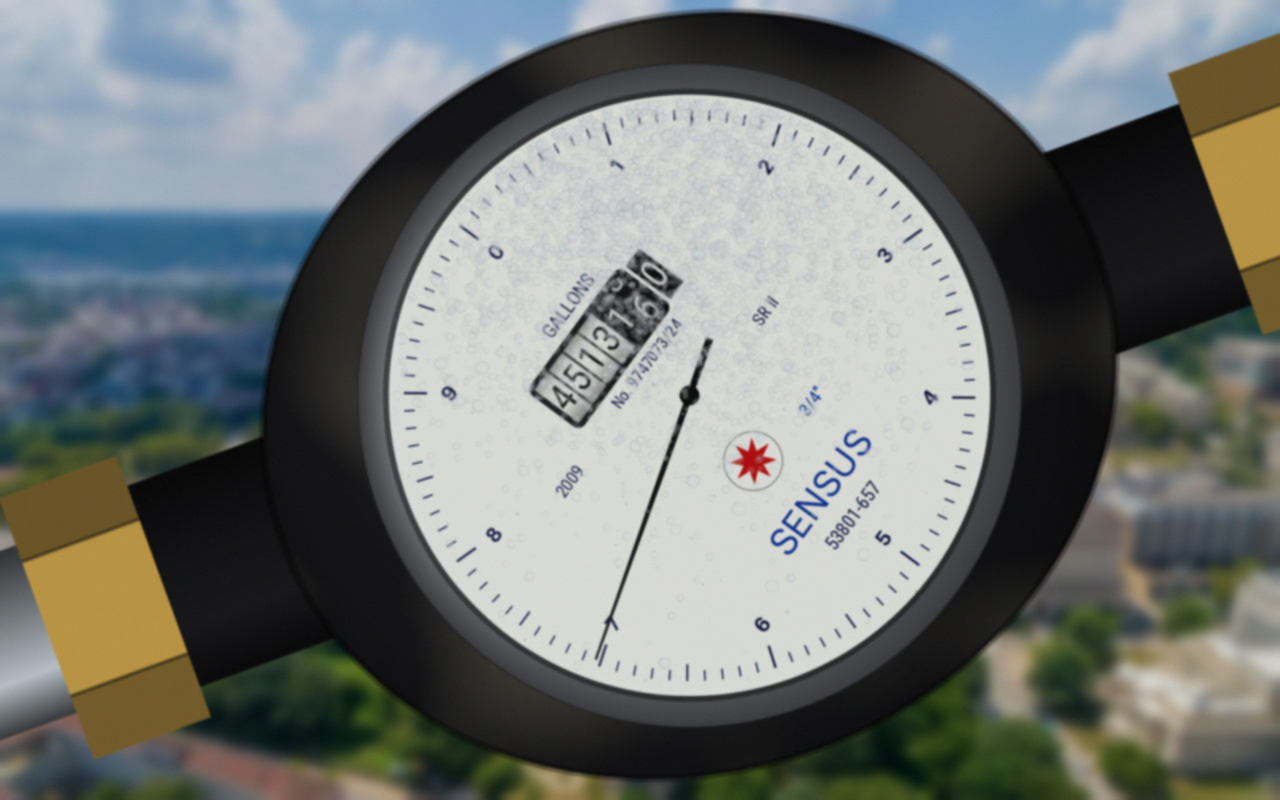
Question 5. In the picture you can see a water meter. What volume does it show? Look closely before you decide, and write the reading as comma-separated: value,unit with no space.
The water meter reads 4513157.0,gal
